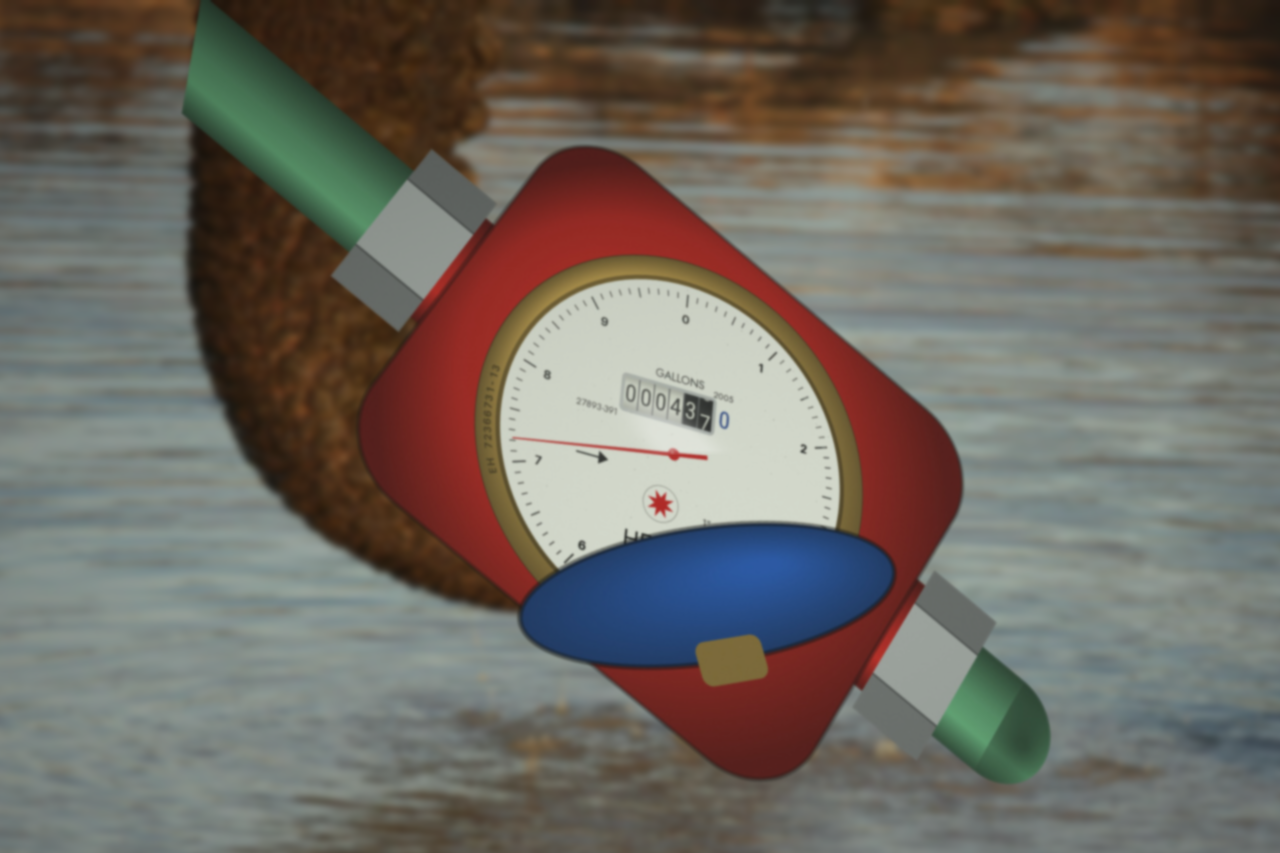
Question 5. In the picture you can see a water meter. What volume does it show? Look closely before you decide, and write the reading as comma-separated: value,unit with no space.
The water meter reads 4367.2,gal
